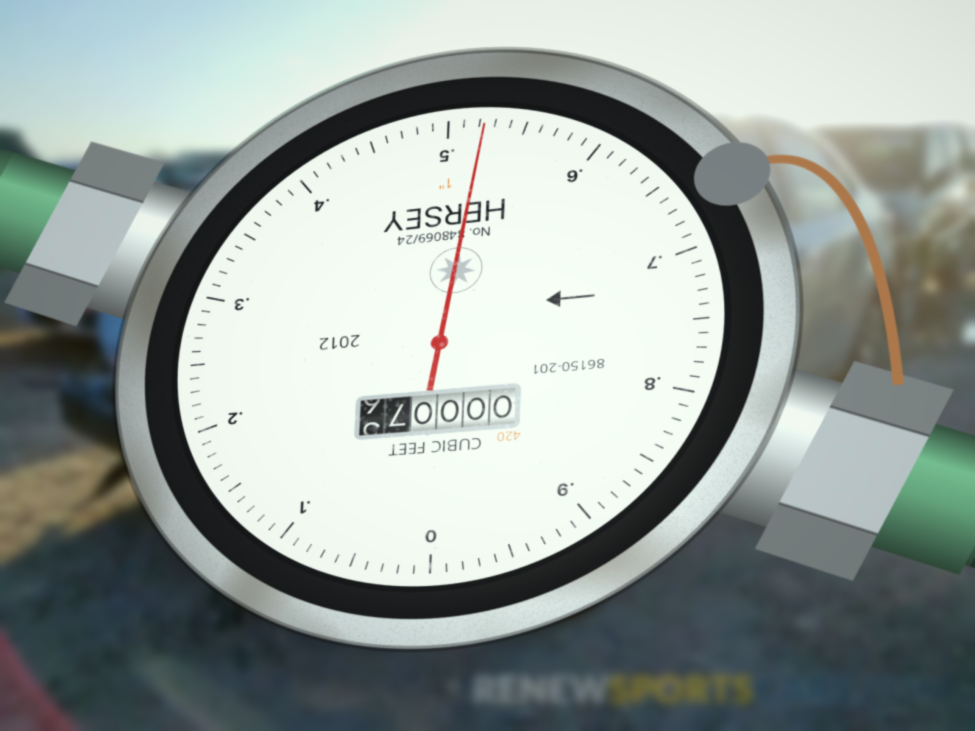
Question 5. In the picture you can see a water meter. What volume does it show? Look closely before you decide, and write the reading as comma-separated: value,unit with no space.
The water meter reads 75.52,ft³
